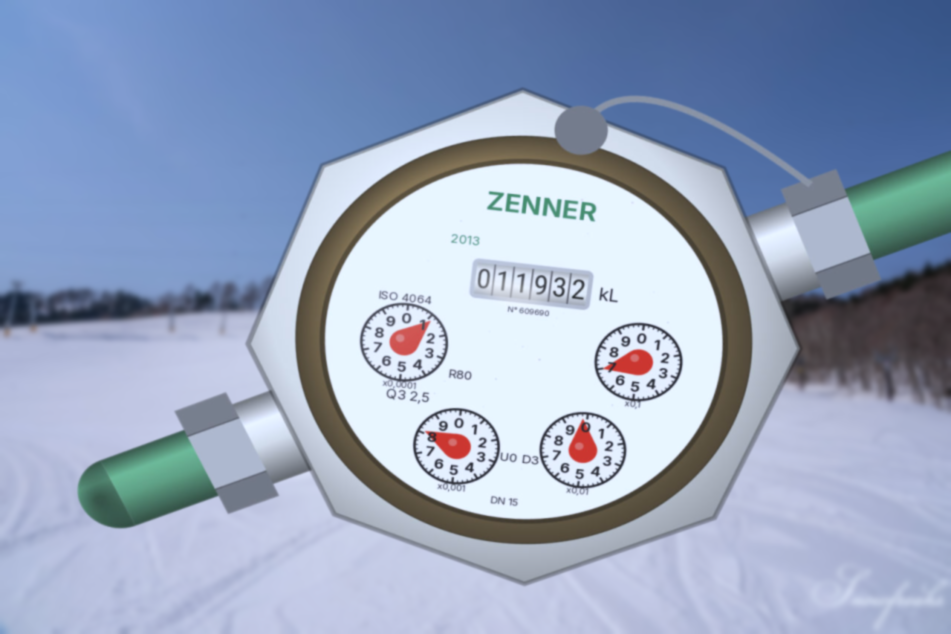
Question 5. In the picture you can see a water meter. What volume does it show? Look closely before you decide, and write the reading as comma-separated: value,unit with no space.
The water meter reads 11932.6981,kL
